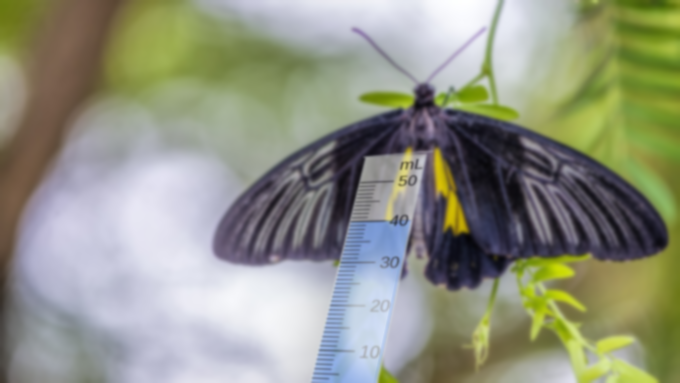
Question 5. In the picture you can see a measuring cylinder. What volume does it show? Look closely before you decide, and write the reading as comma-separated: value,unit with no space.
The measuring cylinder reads 40,mL
